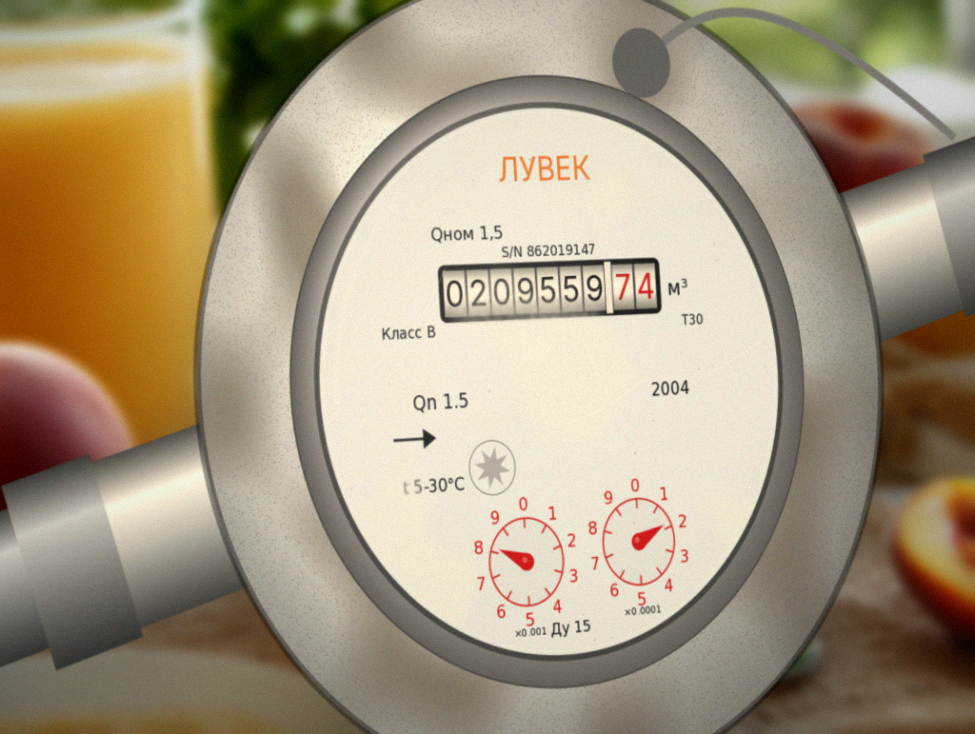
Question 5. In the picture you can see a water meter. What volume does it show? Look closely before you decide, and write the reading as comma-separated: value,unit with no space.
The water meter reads 209559.7481,m³
